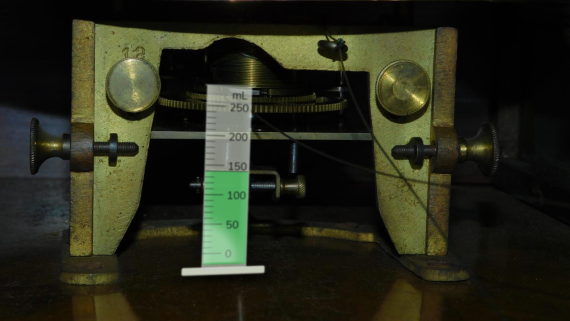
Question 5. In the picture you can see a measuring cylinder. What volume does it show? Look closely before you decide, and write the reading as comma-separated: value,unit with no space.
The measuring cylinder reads 140,mL
